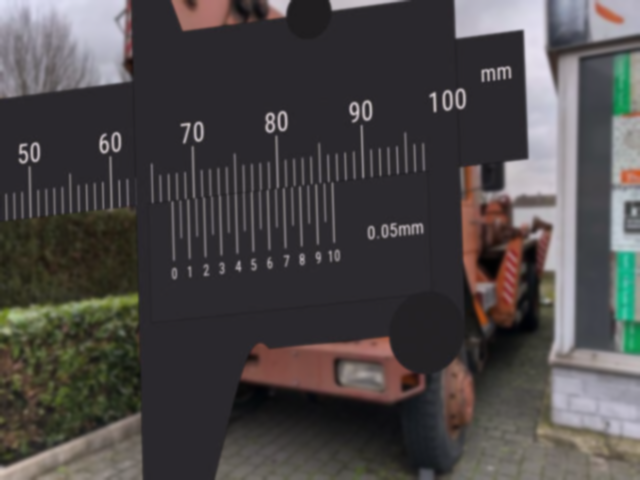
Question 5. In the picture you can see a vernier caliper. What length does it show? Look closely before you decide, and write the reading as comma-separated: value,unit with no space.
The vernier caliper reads 67.4,mm
